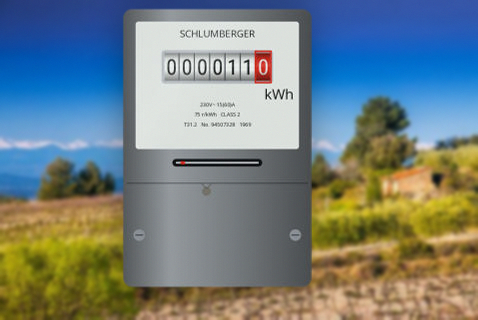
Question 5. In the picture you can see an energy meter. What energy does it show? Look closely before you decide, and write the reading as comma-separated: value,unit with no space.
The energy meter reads 11.0,kWh
